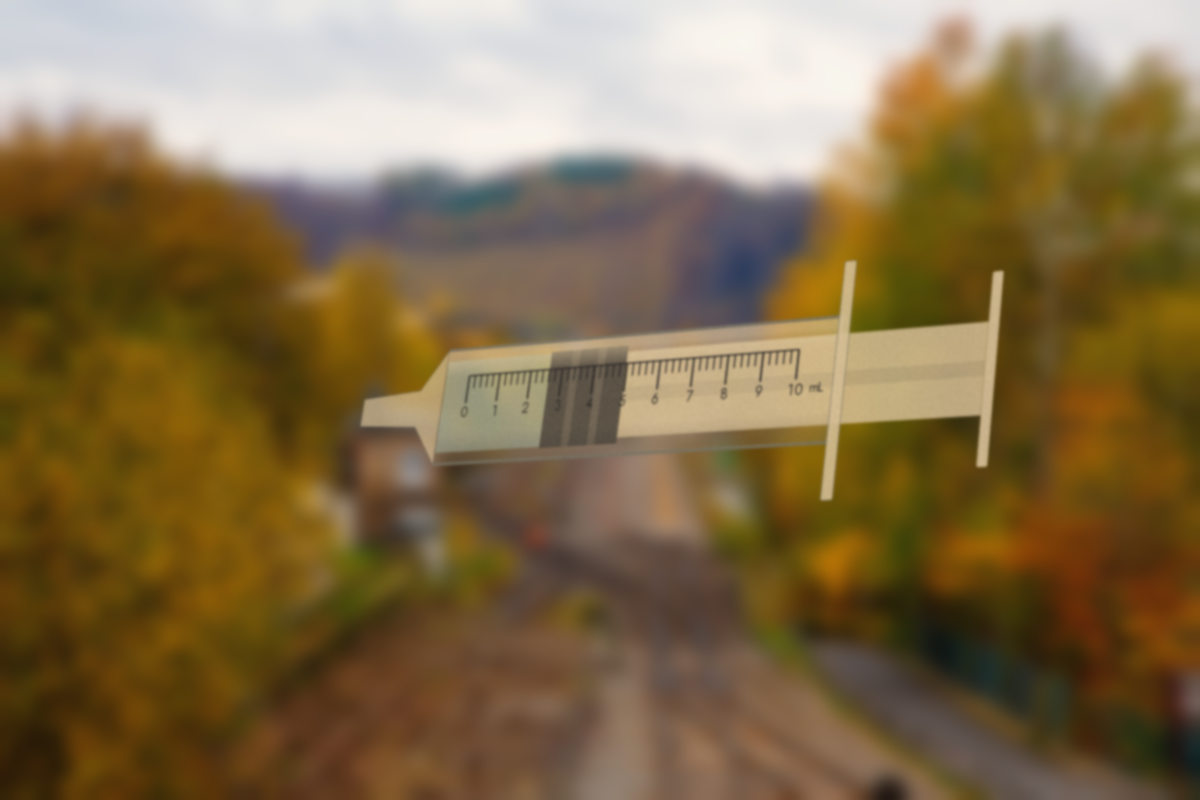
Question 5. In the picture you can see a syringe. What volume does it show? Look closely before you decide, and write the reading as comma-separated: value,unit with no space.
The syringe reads 2.6,mL
